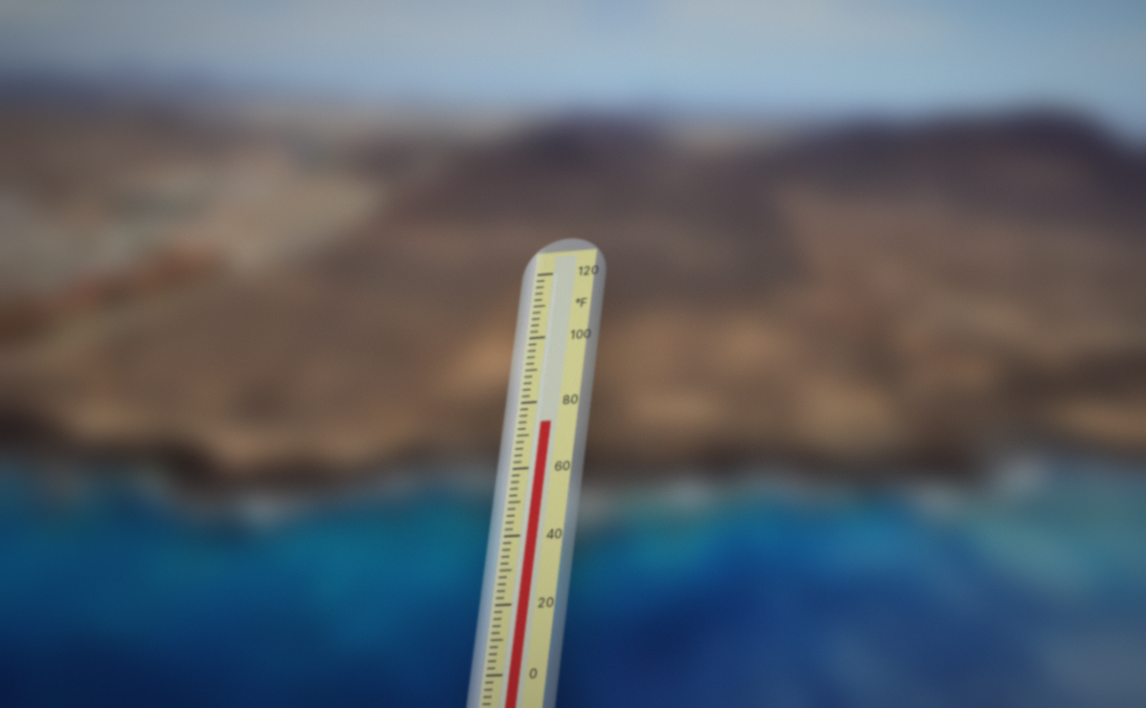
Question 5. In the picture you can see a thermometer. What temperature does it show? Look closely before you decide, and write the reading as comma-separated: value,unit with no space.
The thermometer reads 74,°F
